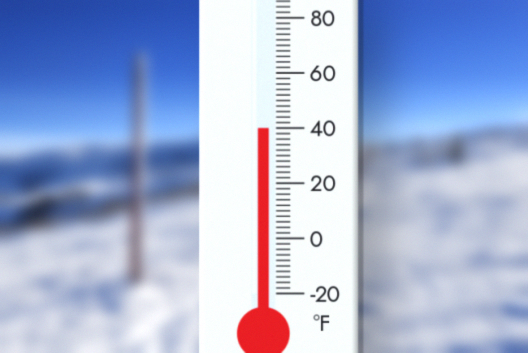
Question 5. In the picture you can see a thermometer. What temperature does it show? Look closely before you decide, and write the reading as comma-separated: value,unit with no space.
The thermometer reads 40,°F
